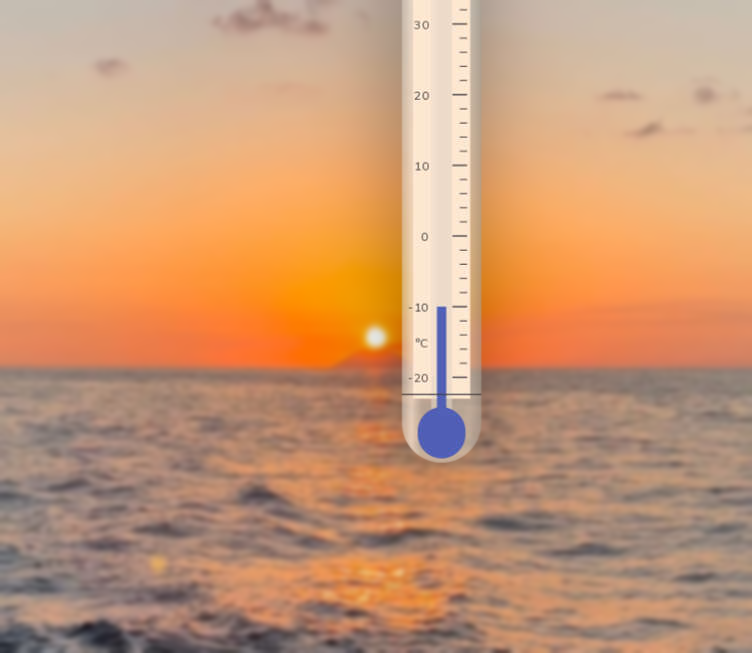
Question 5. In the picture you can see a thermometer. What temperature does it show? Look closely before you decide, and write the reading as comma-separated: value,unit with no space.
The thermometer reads -10,°C
